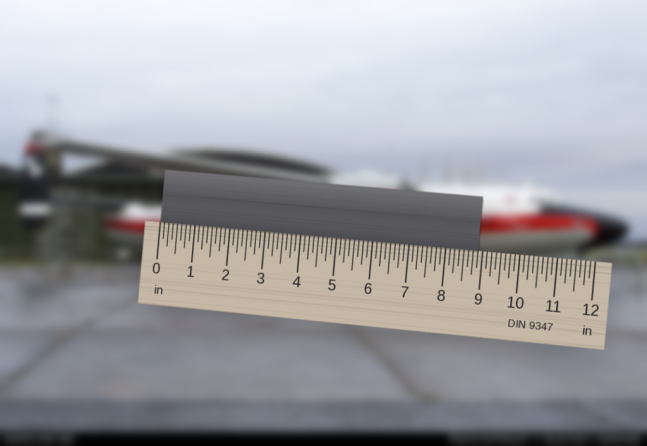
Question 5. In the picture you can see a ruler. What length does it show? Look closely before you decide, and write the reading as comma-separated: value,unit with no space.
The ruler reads 8.875,in
